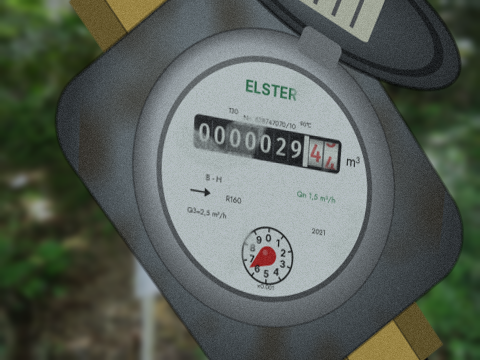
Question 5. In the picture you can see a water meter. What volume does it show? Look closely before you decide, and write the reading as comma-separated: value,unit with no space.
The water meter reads 29.436,m³
